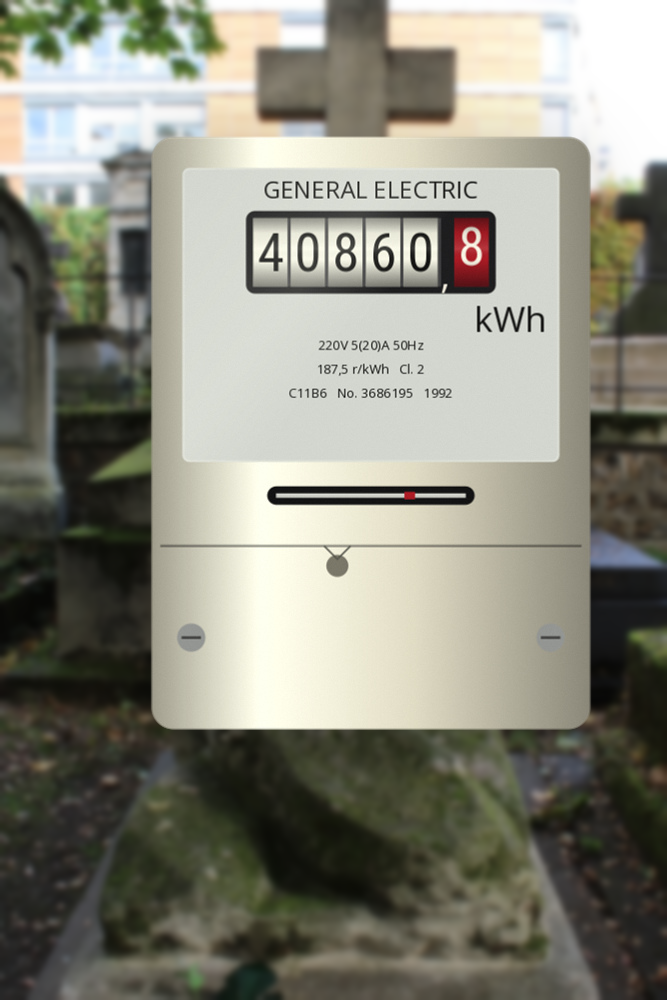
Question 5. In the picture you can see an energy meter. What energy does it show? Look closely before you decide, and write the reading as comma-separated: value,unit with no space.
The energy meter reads 40860.8,kWh
